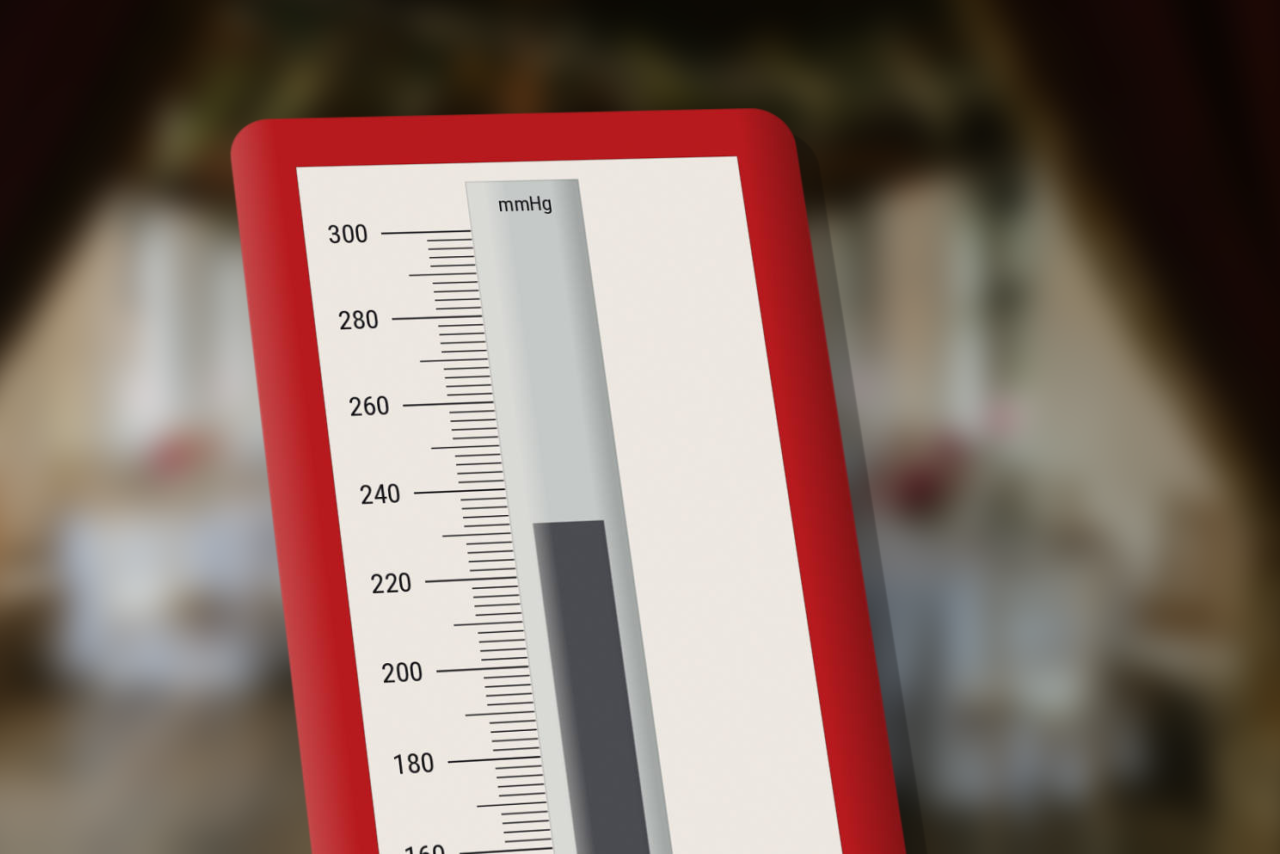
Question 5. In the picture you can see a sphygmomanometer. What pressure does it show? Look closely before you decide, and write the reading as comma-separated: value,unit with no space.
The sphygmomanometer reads 232,mmHg
